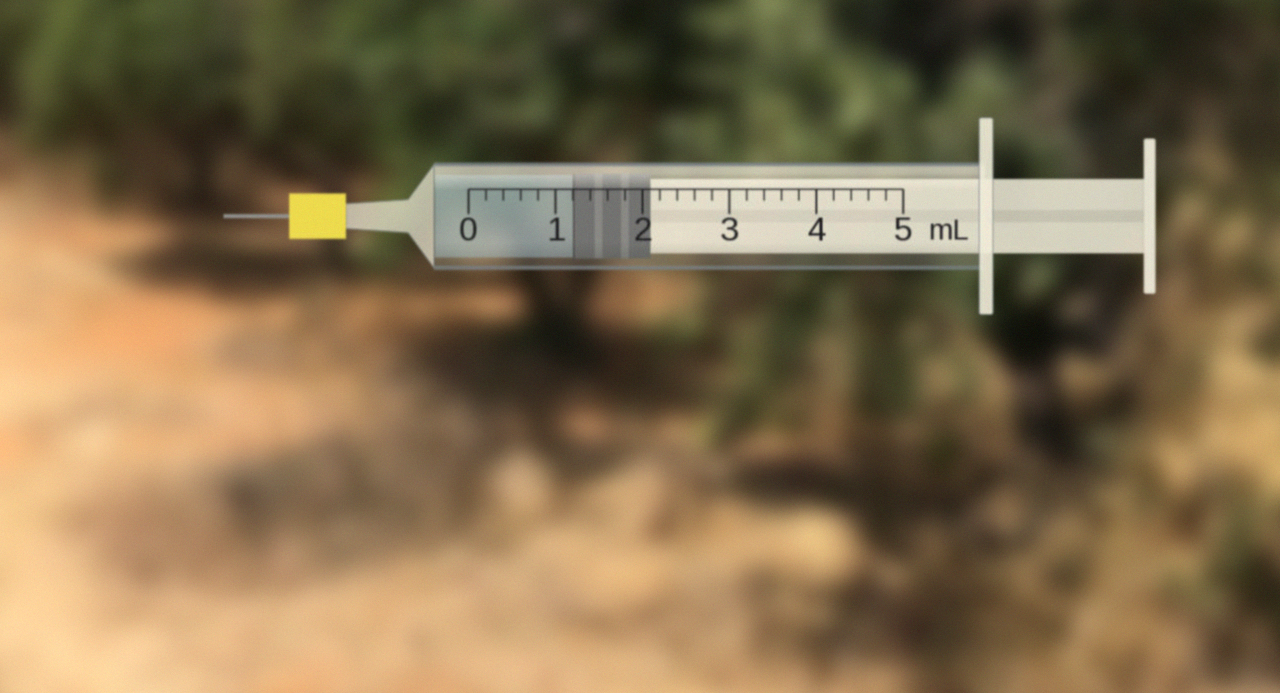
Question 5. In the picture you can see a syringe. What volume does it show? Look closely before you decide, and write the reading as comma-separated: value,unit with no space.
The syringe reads 1.2,mL
